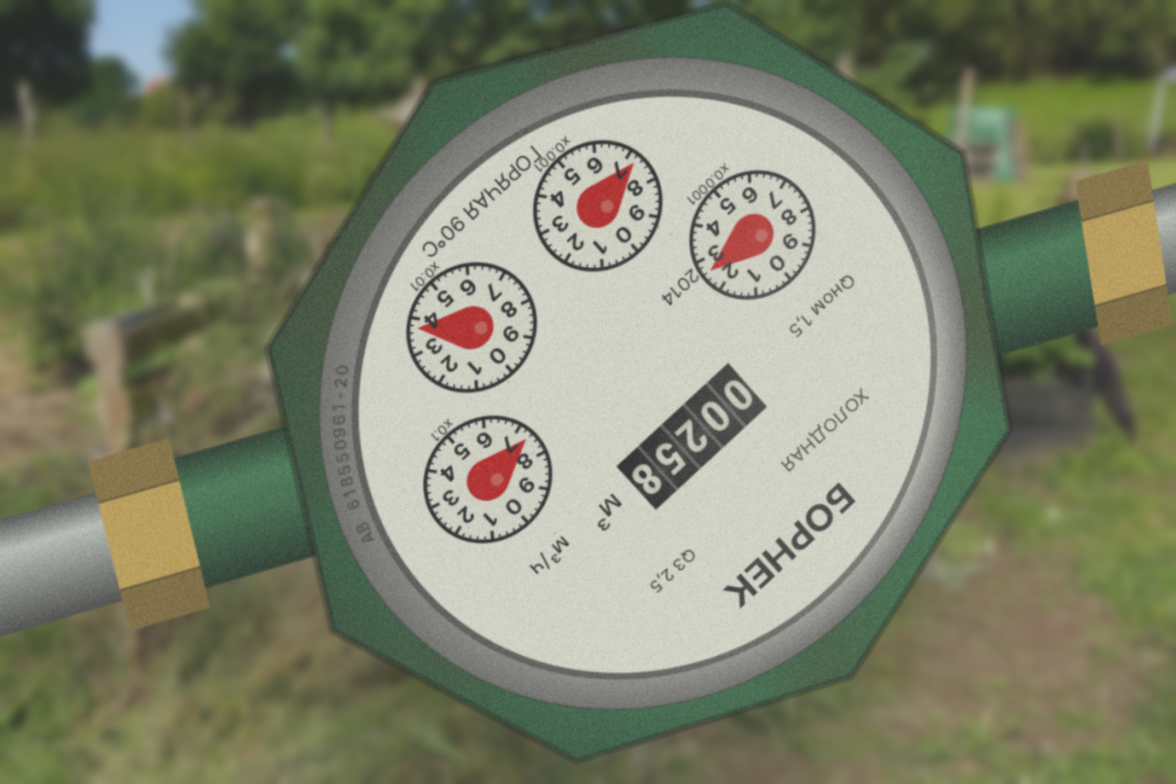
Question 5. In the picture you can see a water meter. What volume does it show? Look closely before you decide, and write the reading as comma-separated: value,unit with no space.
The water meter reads 258.7372,m³
